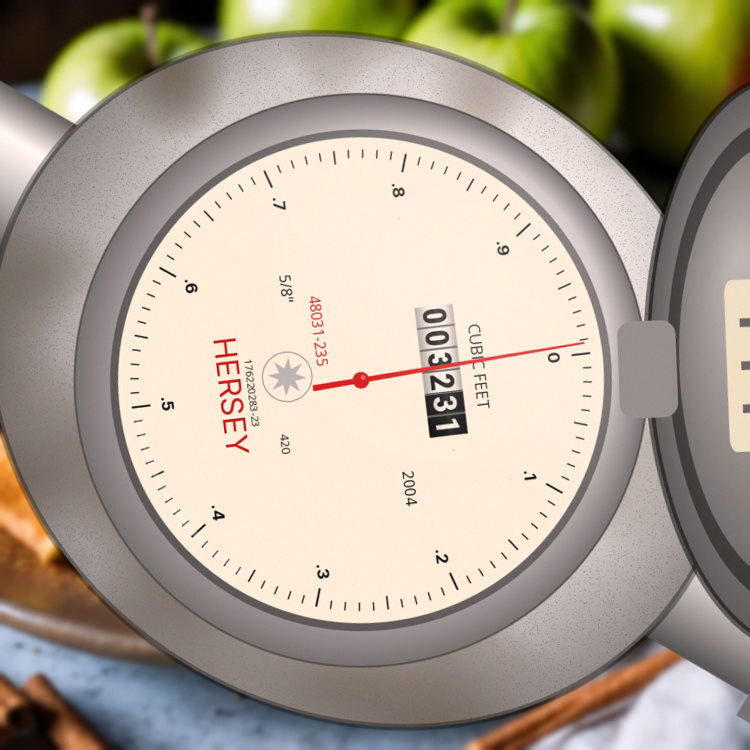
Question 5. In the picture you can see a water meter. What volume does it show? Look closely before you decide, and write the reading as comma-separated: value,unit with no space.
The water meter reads 3230.99,ft³
